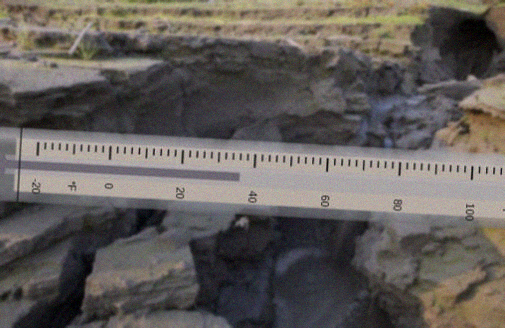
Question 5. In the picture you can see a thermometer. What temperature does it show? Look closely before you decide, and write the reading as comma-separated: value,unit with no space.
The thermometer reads 36,°F
